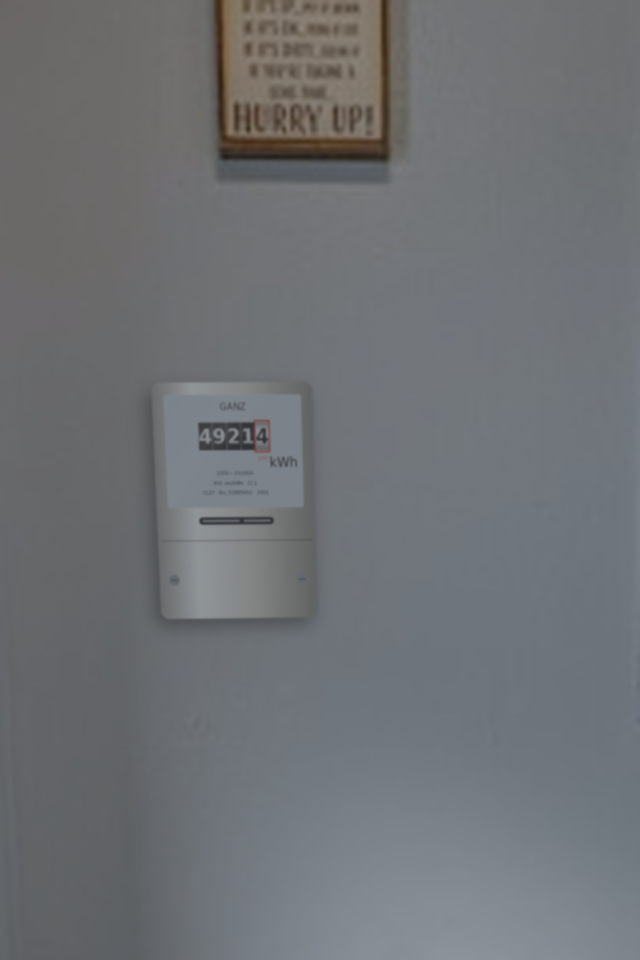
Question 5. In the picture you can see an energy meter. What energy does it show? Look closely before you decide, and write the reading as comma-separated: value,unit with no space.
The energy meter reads 4921.4,kWh
